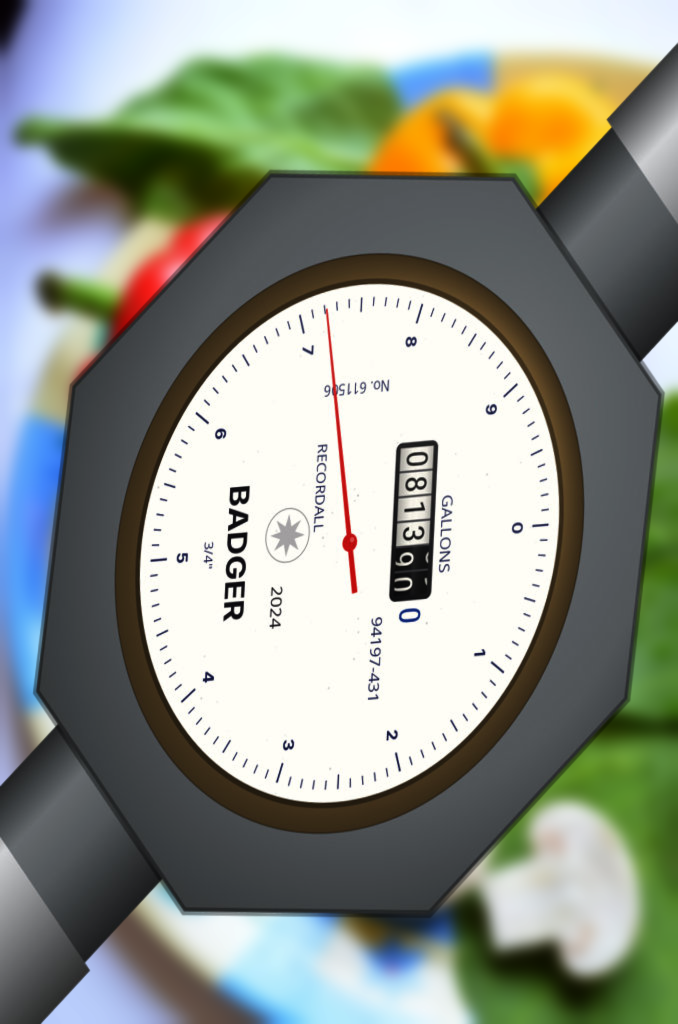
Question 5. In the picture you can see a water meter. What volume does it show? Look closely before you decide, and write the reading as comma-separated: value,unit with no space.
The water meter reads 813897.2,gal
